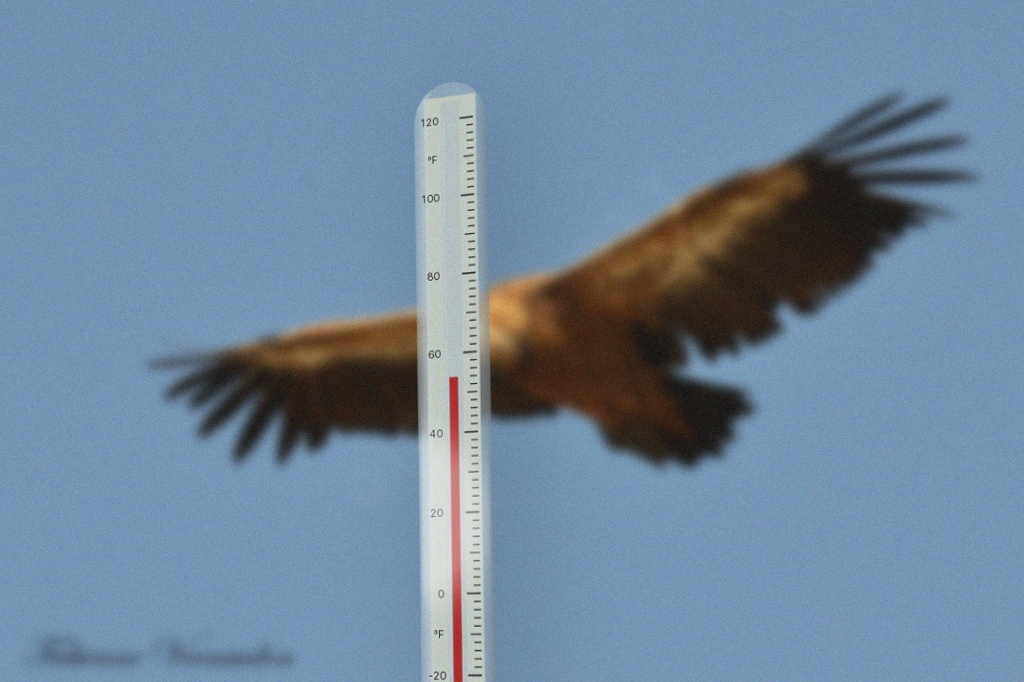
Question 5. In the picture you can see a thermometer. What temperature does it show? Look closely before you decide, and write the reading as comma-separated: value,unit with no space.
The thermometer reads 54,°F
